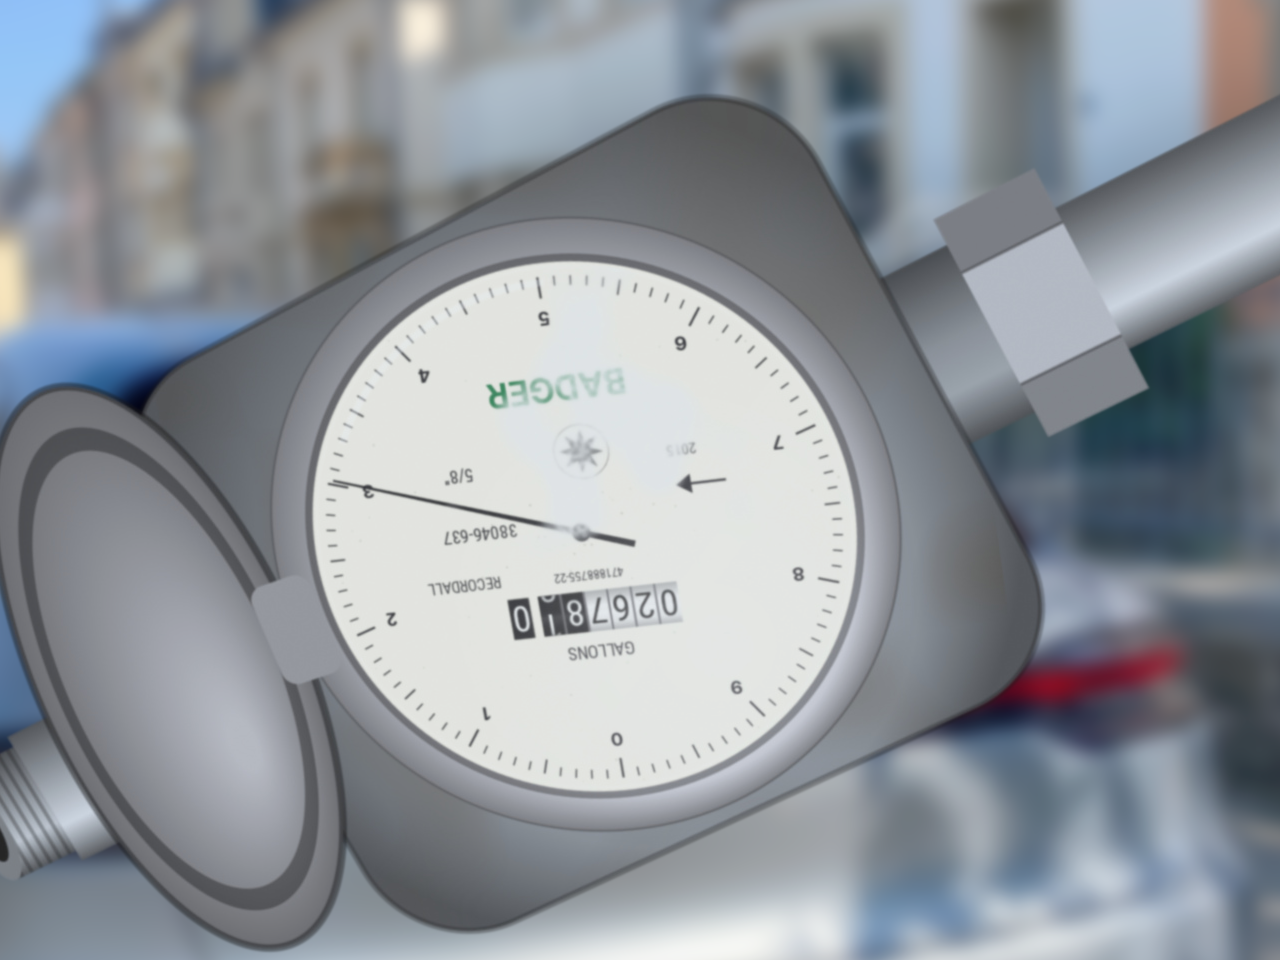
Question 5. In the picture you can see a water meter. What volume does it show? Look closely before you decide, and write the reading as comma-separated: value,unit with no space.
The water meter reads 267813.0,gal
